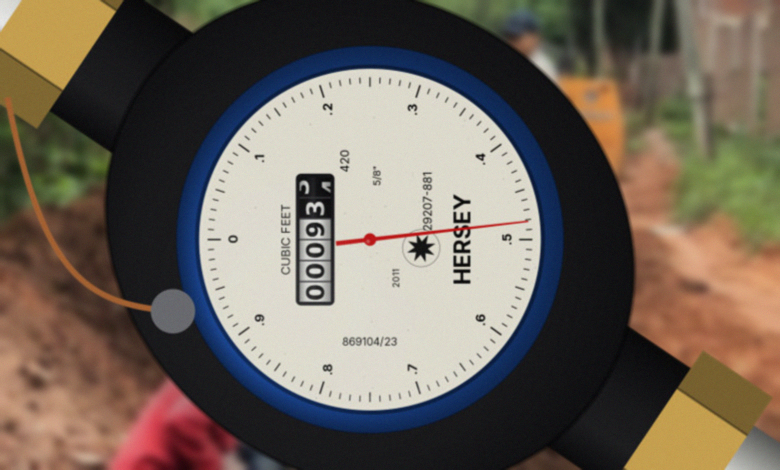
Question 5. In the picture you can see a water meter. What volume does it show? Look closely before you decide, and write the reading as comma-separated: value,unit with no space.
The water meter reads 933.48,ft³
